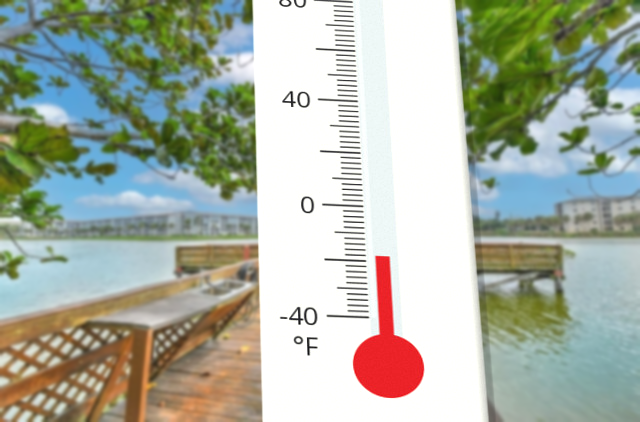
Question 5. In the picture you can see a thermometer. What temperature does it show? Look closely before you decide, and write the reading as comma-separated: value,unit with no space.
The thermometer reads -18,°F
